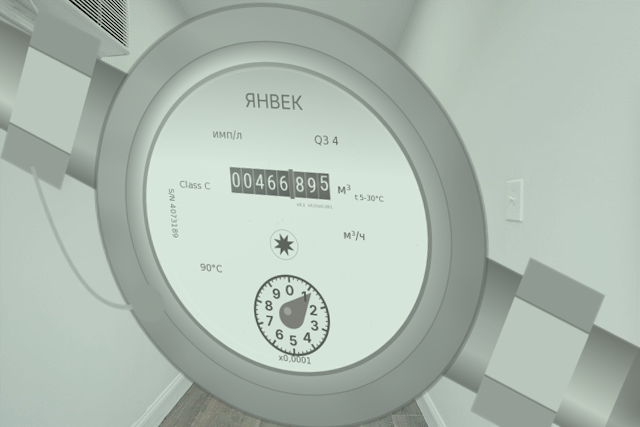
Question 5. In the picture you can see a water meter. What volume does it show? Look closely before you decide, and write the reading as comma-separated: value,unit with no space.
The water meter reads 466.8951,m³
